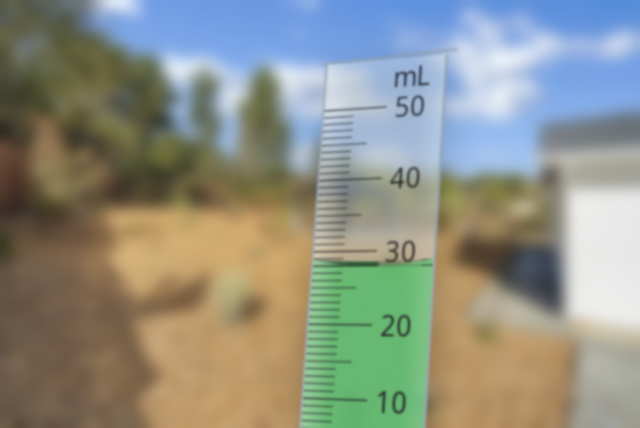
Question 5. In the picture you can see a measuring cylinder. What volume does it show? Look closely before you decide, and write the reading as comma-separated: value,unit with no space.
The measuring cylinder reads 28,mL
